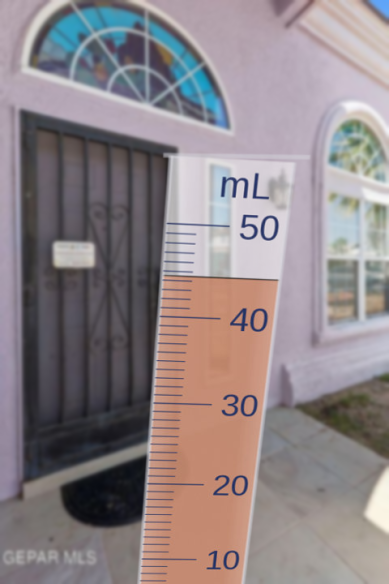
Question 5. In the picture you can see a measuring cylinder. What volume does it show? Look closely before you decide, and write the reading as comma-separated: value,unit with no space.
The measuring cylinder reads 44.5,mL
